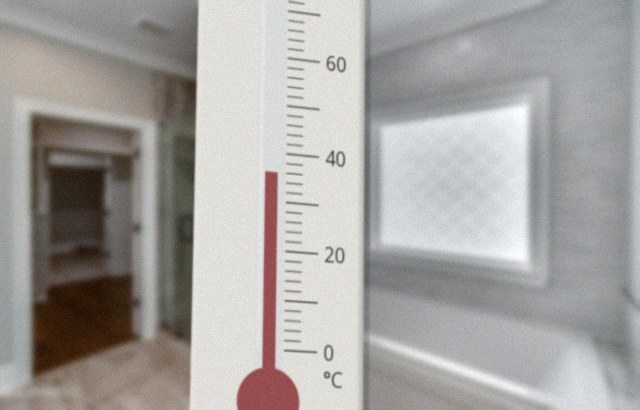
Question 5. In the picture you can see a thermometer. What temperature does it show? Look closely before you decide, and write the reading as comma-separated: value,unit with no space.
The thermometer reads 36,°C
